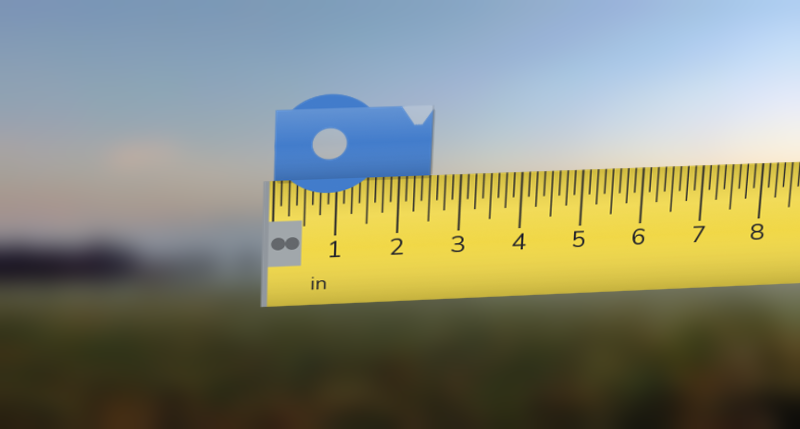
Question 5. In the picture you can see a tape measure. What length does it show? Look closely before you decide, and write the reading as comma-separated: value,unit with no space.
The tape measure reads 2.5,in
